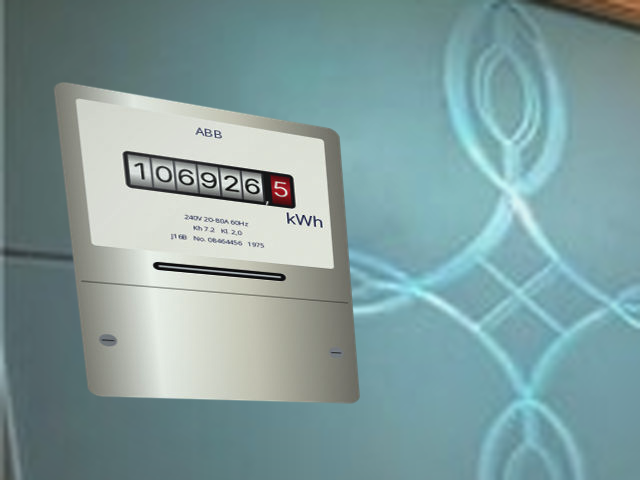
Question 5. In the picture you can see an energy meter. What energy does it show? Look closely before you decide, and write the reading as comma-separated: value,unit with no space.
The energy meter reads 106926.5,kWh
